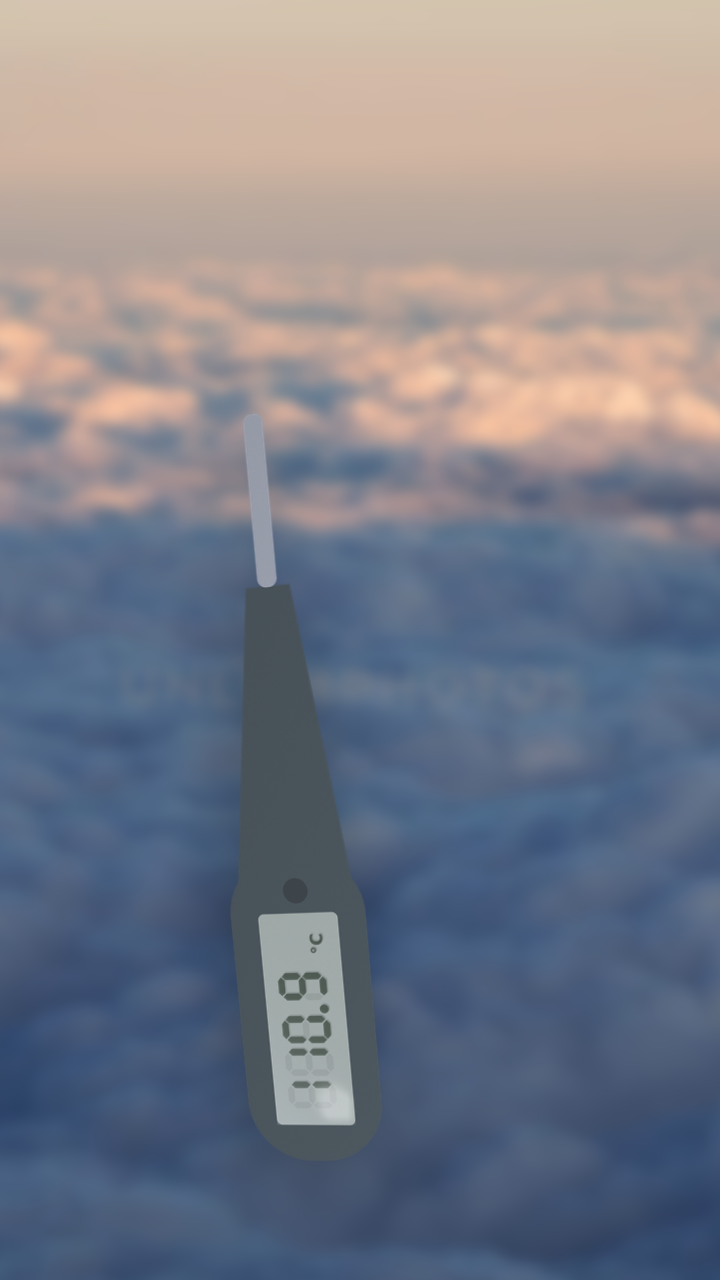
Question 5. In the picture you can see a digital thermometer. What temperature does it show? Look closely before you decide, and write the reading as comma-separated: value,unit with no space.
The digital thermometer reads 110.9,°C
